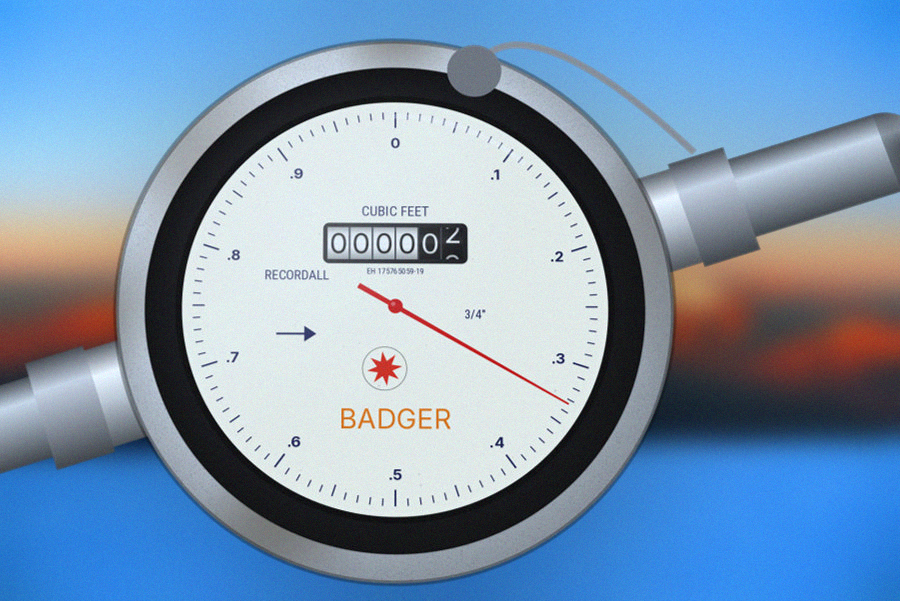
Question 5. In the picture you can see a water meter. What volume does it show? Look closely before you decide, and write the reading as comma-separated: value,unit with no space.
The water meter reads 2.33,ft³
